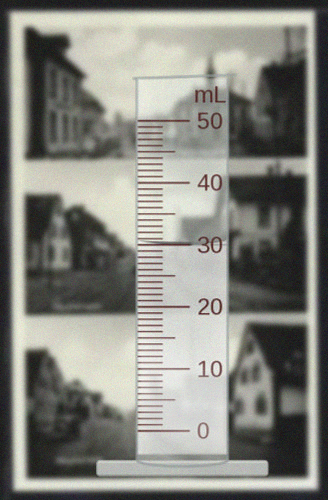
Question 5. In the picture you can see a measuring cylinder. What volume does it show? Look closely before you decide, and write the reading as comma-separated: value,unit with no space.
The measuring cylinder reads 30,mL
